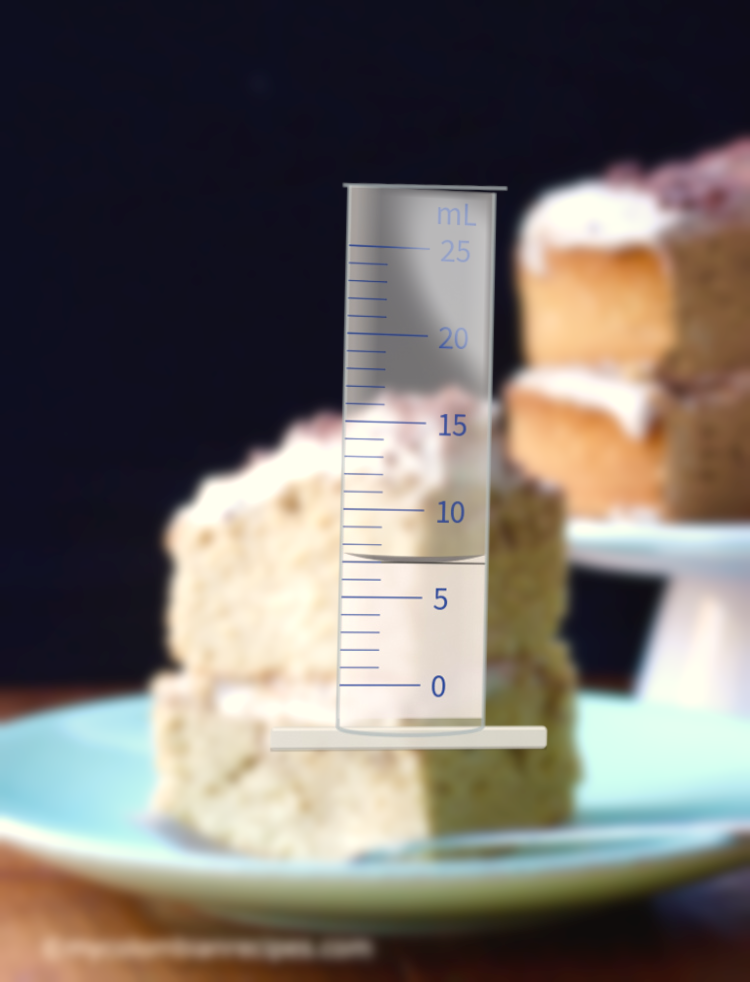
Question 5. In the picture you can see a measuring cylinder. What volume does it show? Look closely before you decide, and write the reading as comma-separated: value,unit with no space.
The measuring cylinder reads 7,mL
